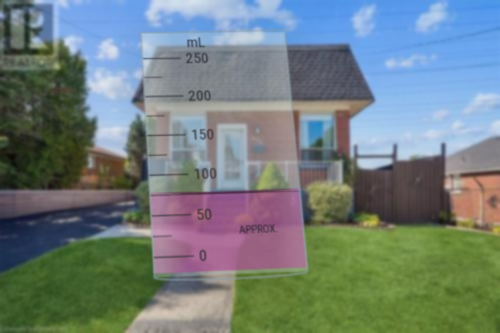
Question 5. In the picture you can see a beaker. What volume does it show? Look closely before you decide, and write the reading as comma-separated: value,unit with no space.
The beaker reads 75,mL
